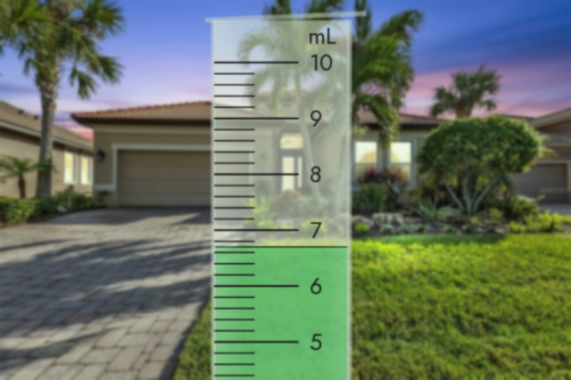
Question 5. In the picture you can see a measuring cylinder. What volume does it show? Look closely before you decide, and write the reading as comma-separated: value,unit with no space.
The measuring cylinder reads 6.7,mL
